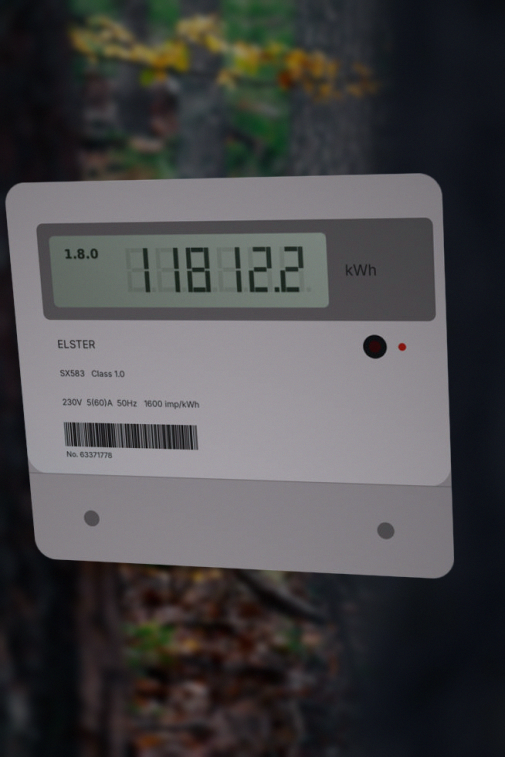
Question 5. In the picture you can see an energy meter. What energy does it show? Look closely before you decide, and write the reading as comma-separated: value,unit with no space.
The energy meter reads 11812.2,kWh
